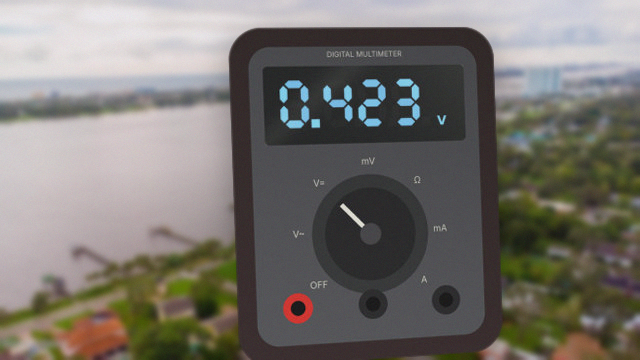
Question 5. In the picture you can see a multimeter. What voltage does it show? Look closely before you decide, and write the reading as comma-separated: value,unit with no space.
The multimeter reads 0.423,V
